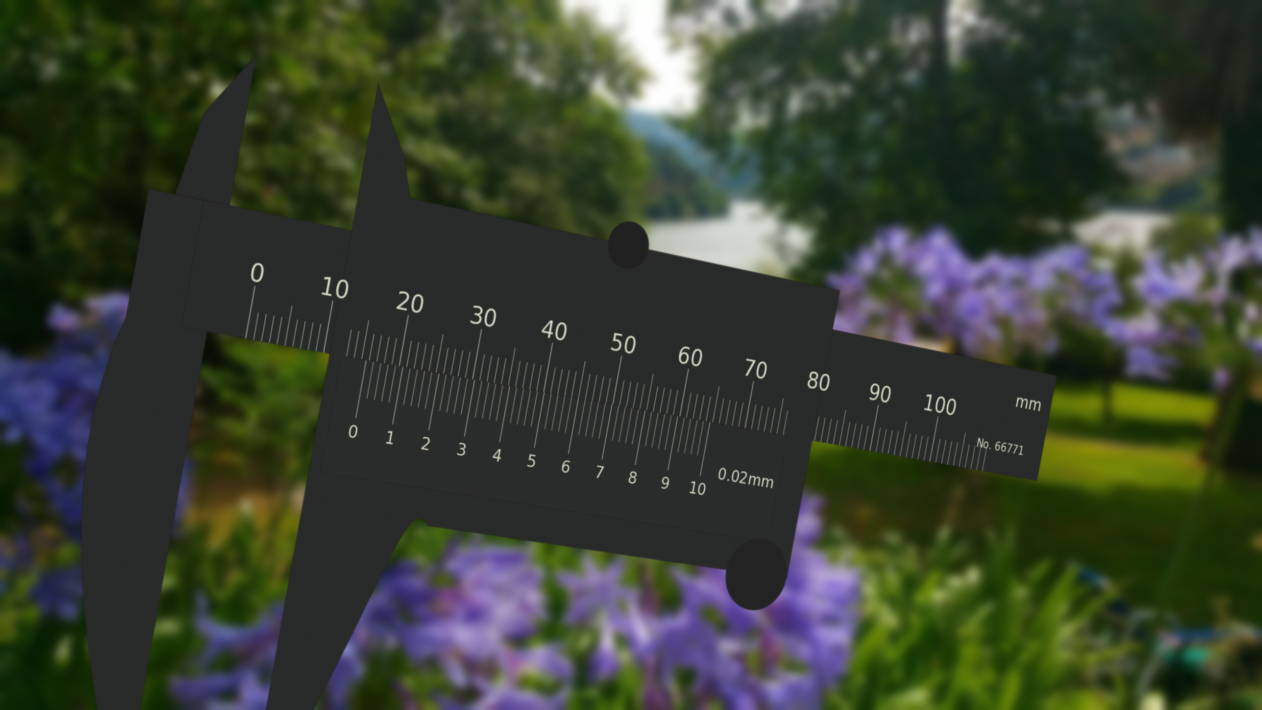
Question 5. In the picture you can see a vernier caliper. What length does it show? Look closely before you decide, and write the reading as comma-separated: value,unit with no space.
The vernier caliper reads 15.6,mm
